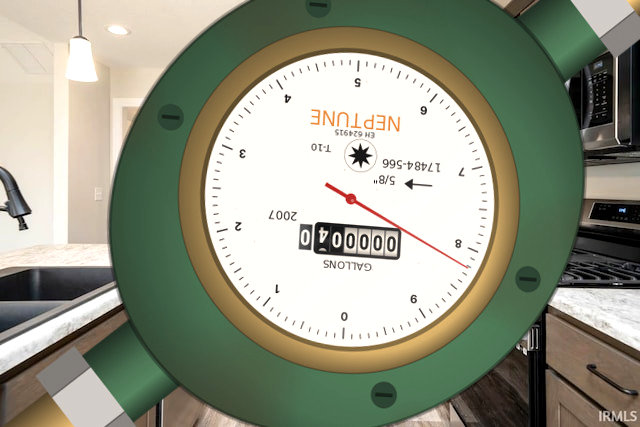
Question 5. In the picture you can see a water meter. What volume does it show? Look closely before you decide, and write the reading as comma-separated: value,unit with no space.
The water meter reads 38.2,gal
